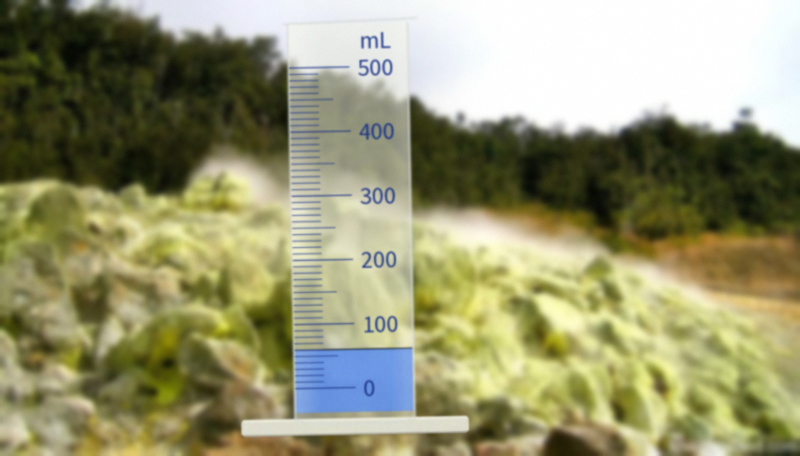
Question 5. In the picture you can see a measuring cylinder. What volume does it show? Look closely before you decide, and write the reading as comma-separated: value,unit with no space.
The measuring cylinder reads 60,mL
